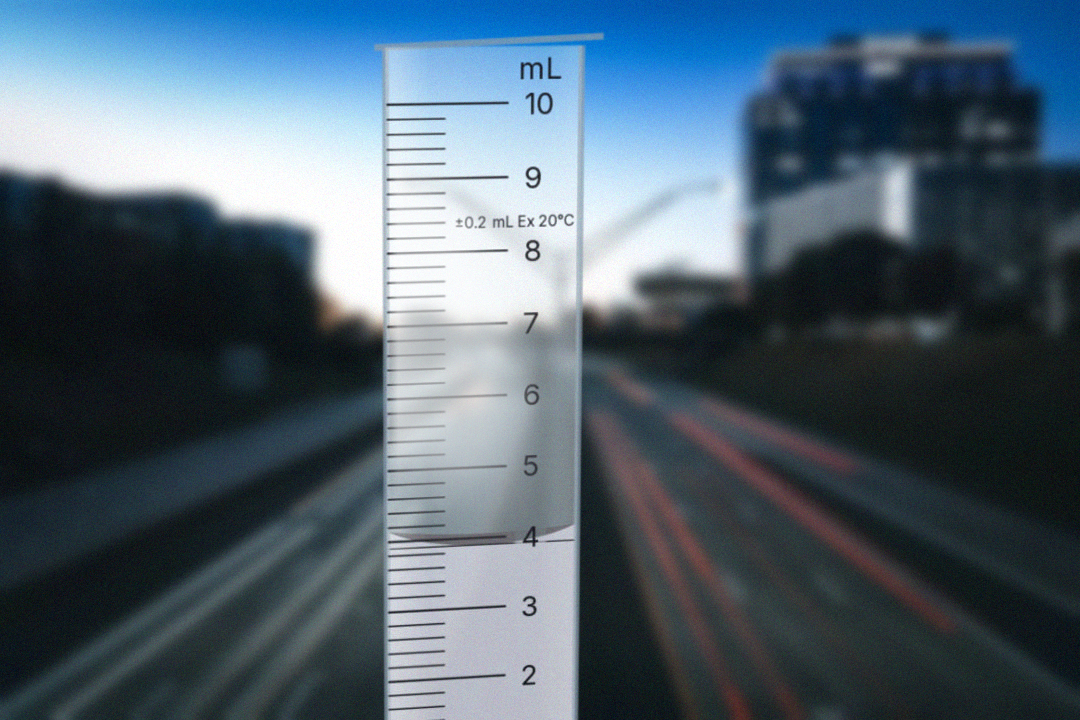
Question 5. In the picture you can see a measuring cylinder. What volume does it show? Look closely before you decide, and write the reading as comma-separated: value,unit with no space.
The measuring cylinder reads 3.9,mL
